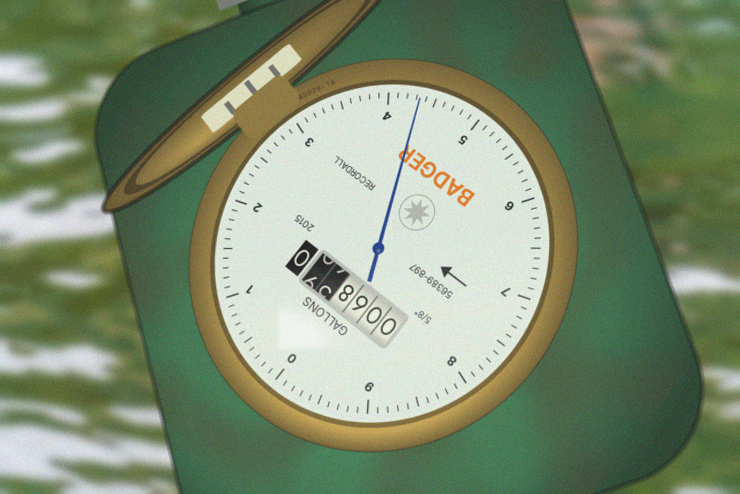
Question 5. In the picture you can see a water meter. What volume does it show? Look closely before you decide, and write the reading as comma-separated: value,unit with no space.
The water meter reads 68594.3,gal
